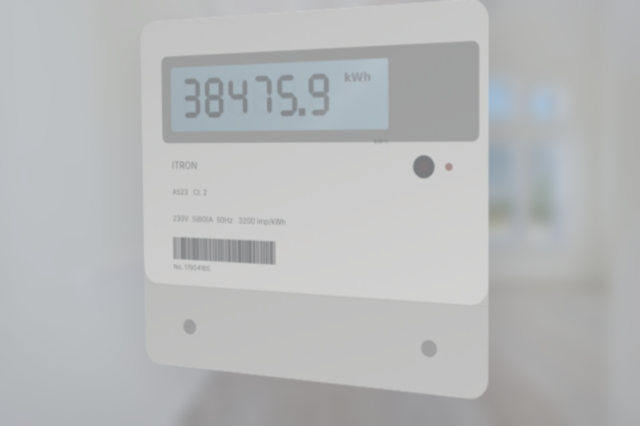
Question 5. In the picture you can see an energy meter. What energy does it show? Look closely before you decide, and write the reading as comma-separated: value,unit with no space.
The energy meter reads 38475.9,kWh
